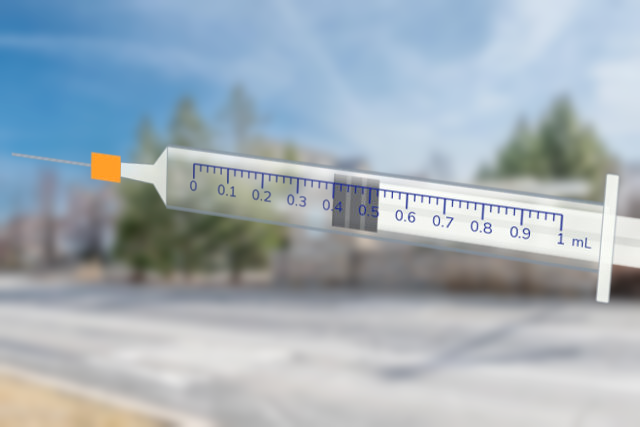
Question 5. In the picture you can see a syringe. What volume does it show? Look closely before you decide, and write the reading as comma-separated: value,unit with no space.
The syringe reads 0.4,mL
